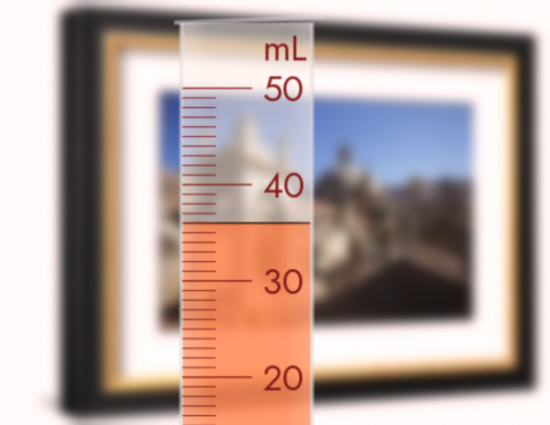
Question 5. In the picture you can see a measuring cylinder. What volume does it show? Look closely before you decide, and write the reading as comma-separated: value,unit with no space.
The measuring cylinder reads 36,mL
